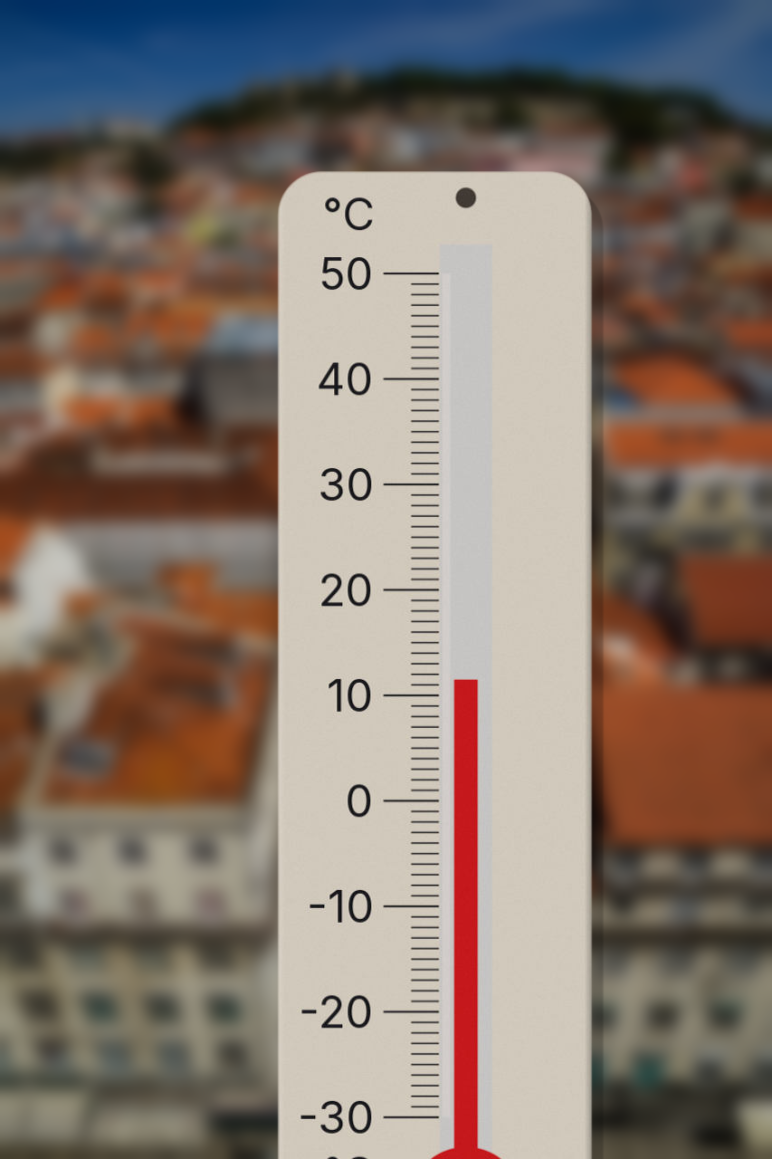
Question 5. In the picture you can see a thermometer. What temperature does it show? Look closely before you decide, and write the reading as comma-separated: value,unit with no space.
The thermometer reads 11.5,°C
